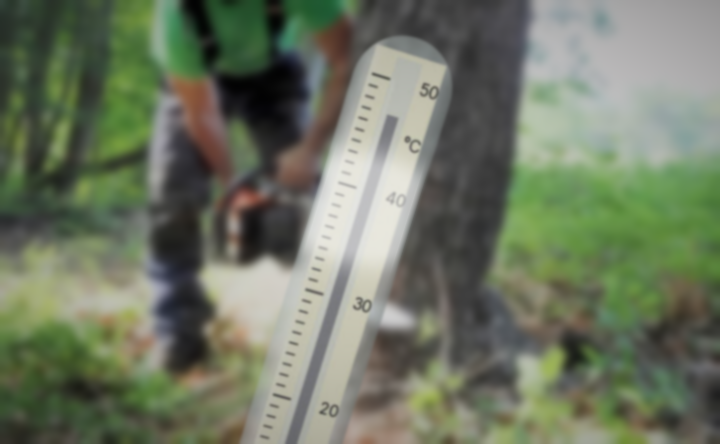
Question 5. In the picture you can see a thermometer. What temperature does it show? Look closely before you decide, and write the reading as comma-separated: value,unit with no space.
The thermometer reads 47,°C
